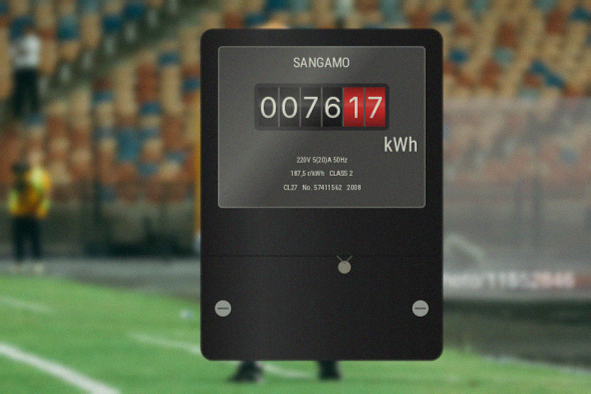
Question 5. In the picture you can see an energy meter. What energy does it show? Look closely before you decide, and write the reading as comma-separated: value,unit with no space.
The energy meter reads 76.17,kWh
